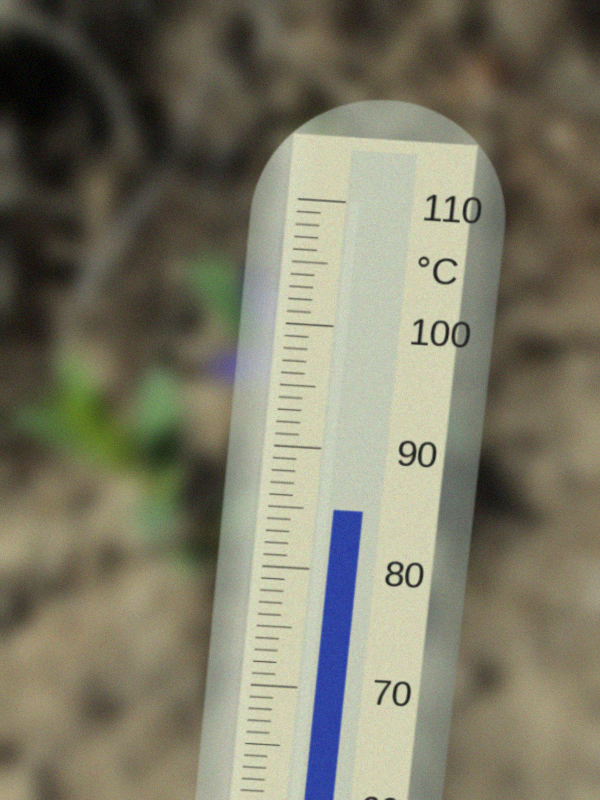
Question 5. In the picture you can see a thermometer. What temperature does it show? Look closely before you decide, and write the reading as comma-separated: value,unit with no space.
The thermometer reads 85,°C
